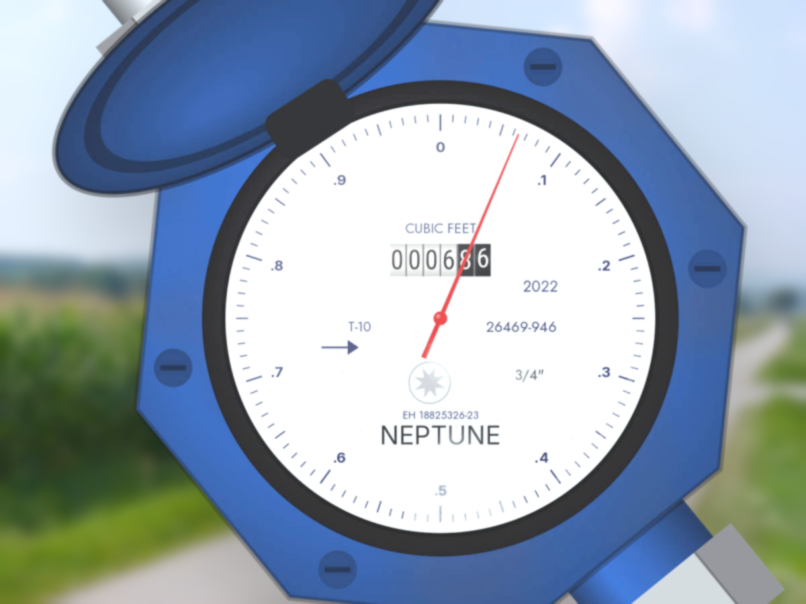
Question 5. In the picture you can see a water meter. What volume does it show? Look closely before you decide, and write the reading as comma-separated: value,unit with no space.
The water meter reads 686.06,ft³
